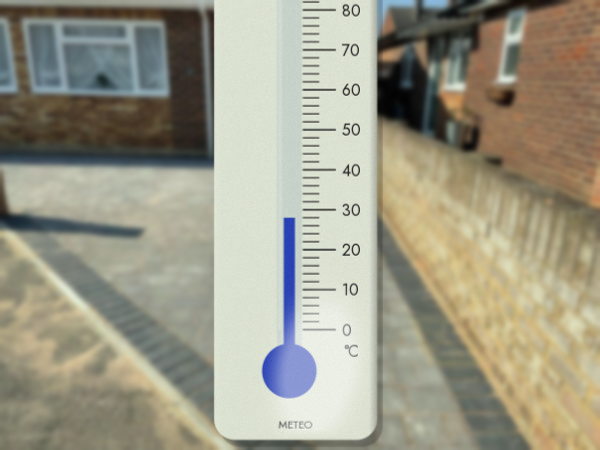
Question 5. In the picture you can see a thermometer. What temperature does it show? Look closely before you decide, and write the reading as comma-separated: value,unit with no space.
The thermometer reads 28,°C
